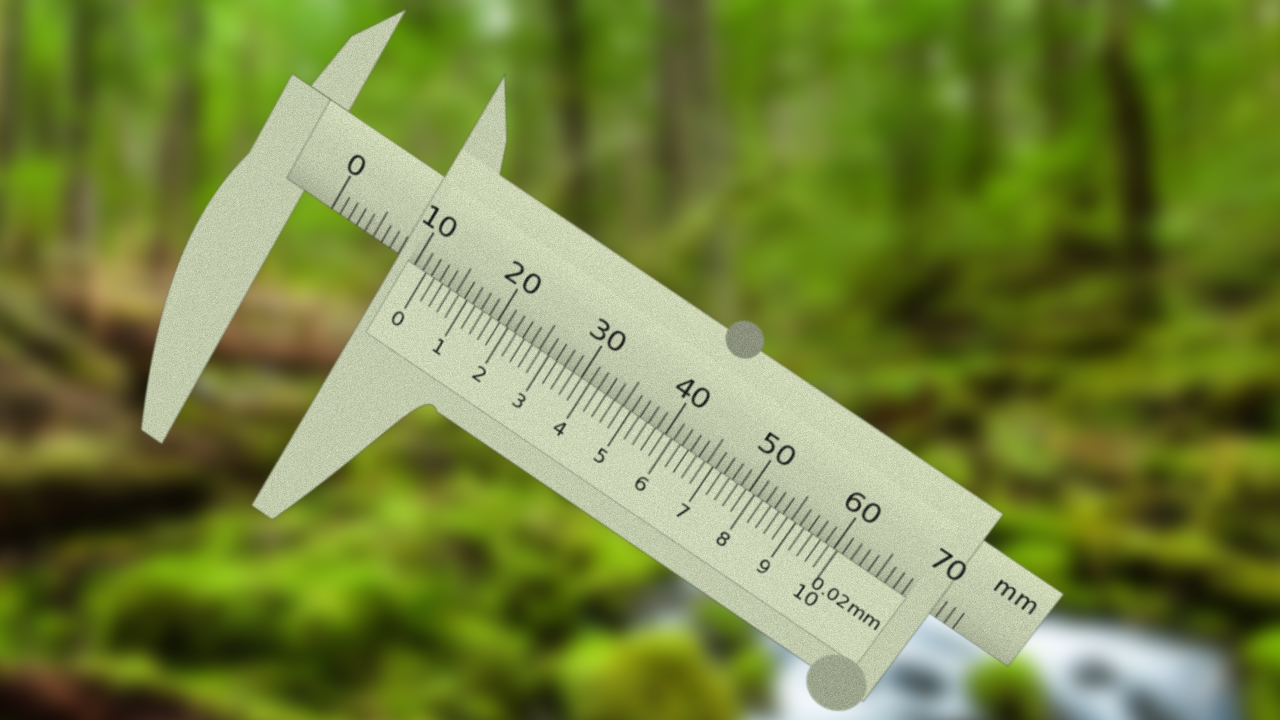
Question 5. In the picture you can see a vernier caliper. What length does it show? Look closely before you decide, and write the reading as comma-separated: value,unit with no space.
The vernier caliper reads 11.4,mm
